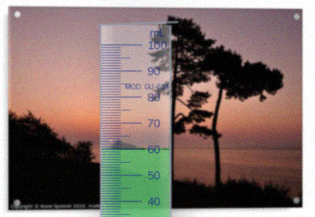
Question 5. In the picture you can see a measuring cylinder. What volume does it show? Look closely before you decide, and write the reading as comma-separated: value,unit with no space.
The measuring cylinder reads 60,mL
